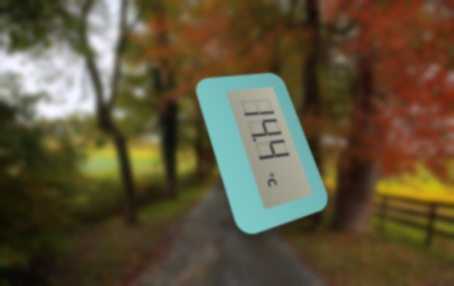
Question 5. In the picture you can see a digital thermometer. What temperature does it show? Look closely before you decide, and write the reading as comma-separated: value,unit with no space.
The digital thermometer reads 14.4,°C
